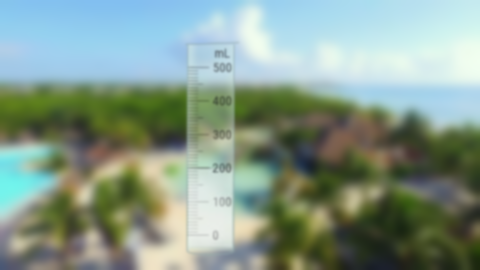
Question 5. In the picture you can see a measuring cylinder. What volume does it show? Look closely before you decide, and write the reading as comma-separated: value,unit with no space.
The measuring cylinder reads 200,mL
